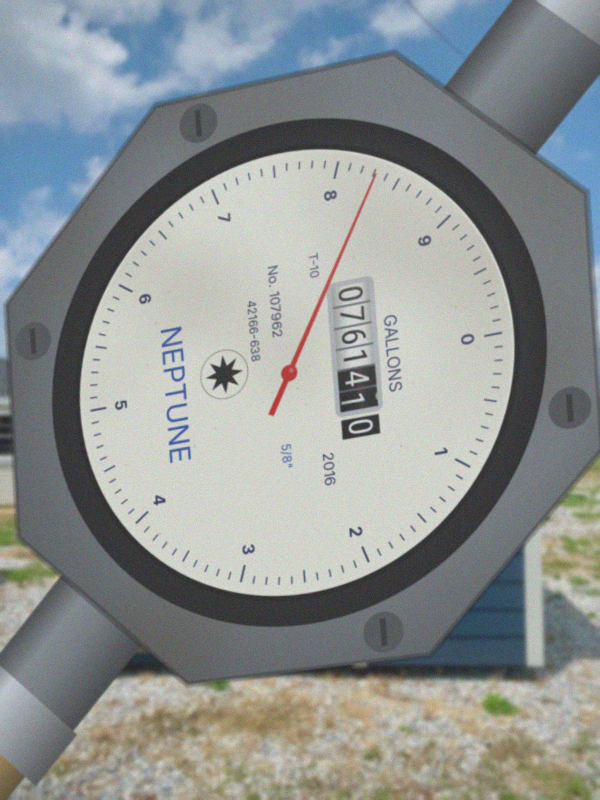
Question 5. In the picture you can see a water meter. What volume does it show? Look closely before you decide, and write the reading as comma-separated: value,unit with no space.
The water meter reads 761408.3,gal
